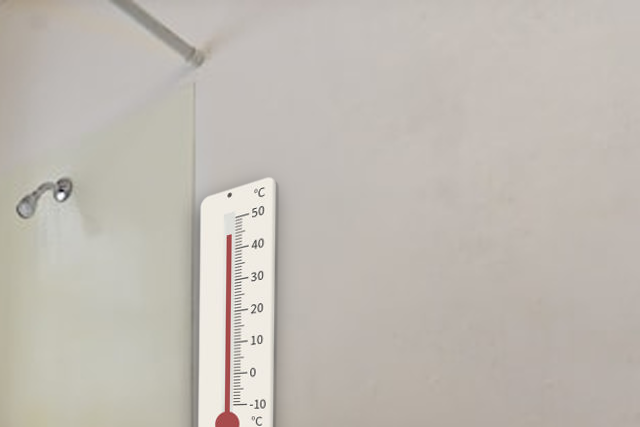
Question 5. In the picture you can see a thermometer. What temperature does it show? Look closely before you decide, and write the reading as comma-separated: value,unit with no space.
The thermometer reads 45,°C
